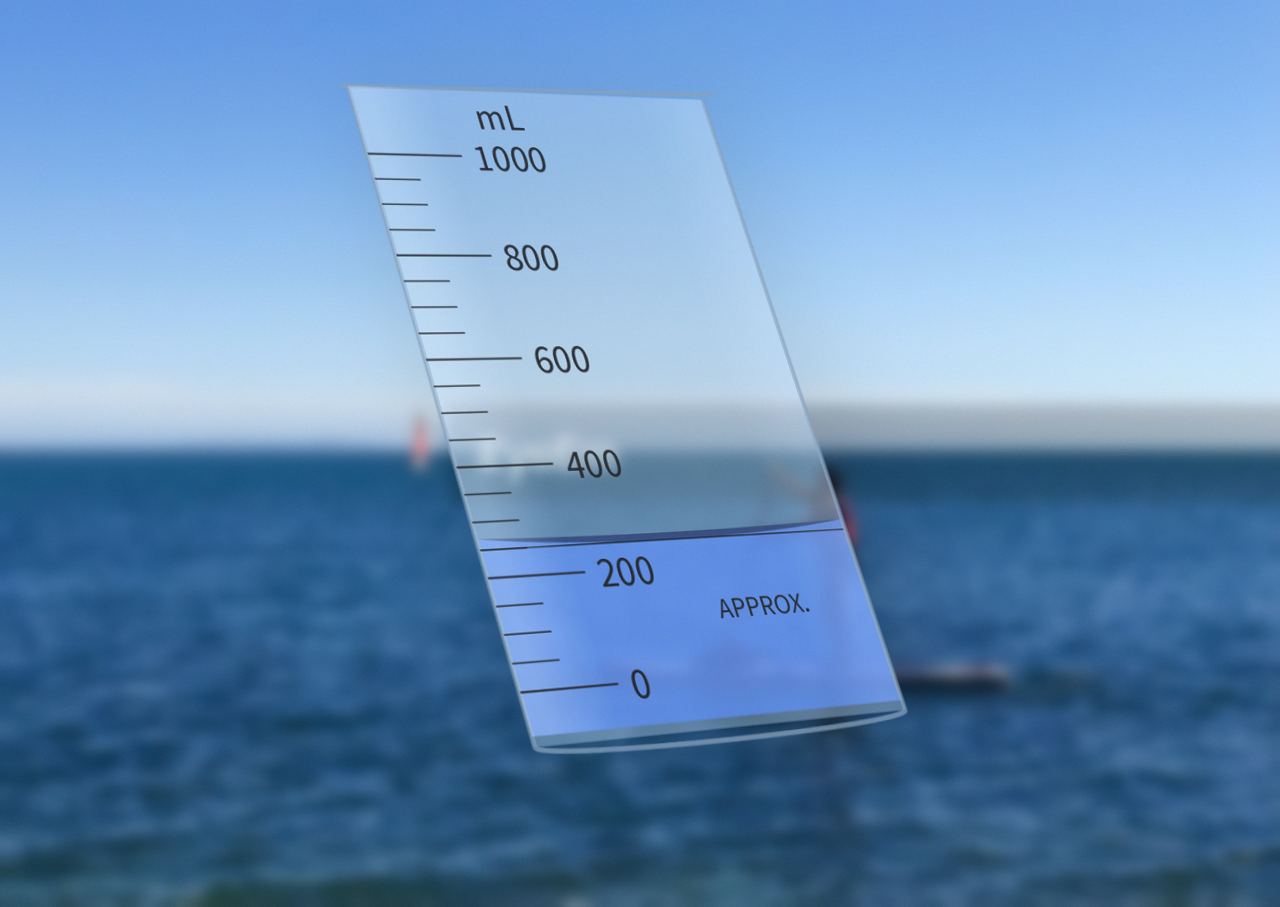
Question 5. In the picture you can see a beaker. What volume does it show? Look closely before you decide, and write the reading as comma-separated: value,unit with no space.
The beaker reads 250,mL
